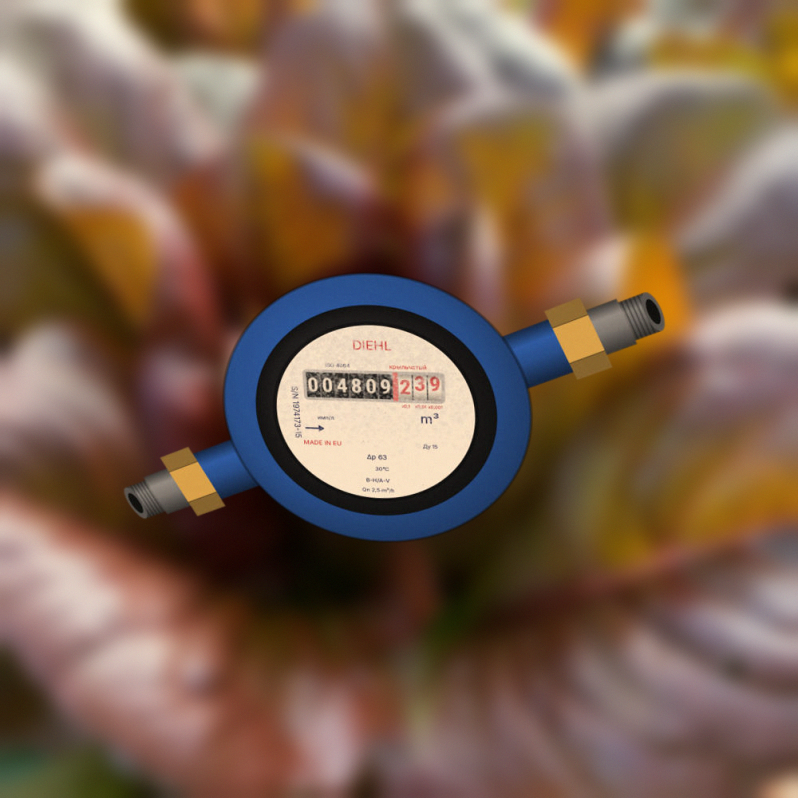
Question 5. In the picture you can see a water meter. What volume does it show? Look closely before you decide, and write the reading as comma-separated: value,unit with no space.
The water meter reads 4809.239,m³
